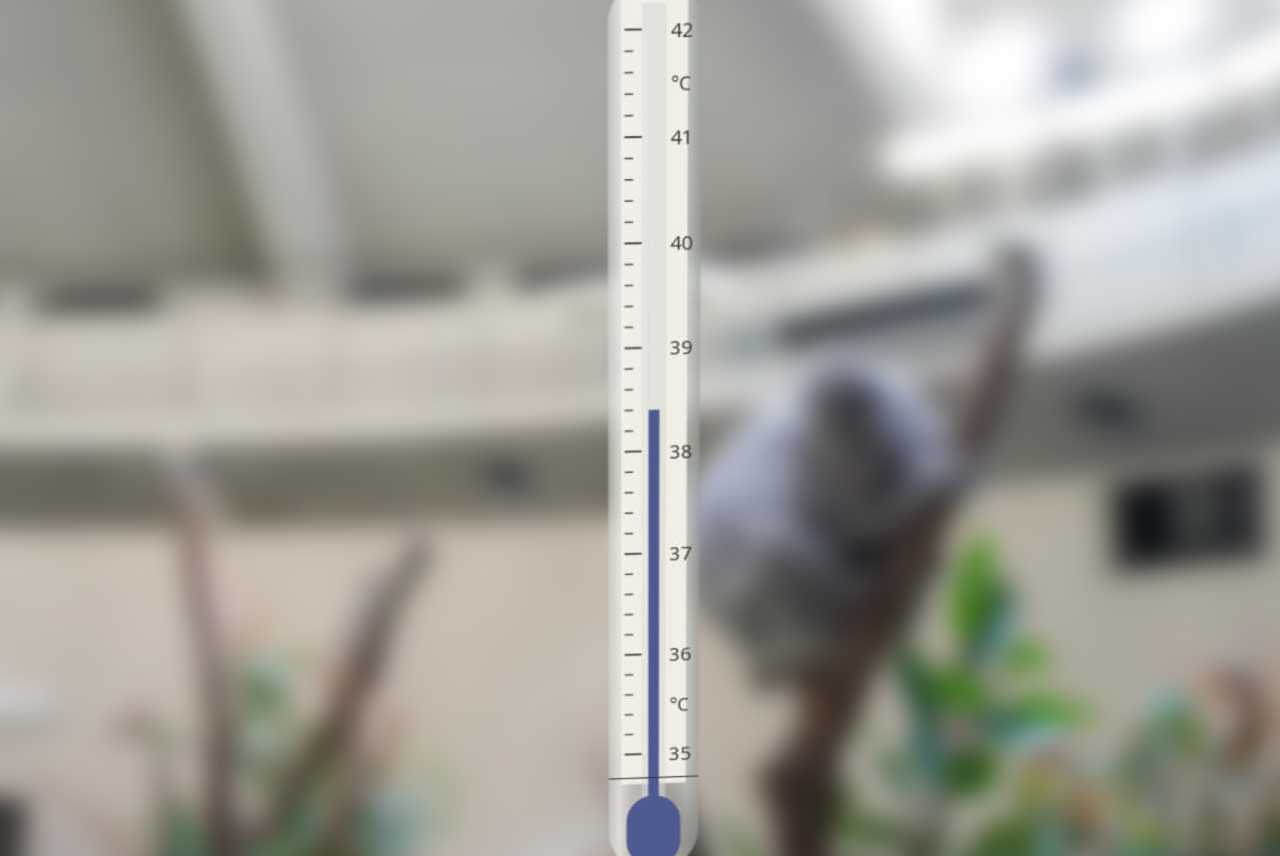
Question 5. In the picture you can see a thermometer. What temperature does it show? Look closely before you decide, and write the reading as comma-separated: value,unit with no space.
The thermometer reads 38.4,°C
